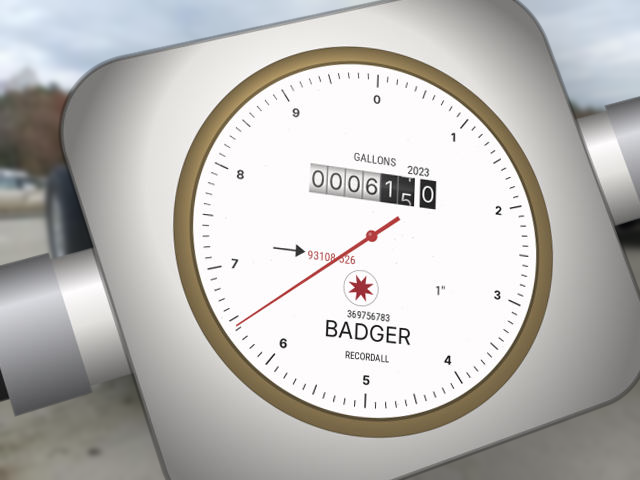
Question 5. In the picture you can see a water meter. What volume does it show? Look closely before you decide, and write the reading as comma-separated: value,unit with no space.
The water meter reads 6146.4,gal
